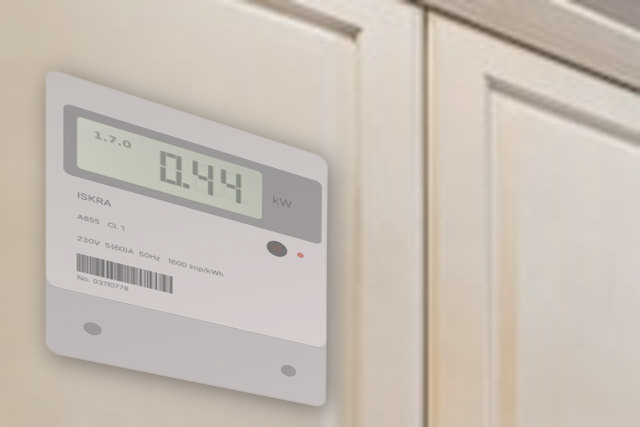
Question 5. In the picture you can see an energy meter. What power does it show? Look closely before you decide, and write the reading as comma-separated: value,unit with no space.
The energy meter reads 0.44,kW
